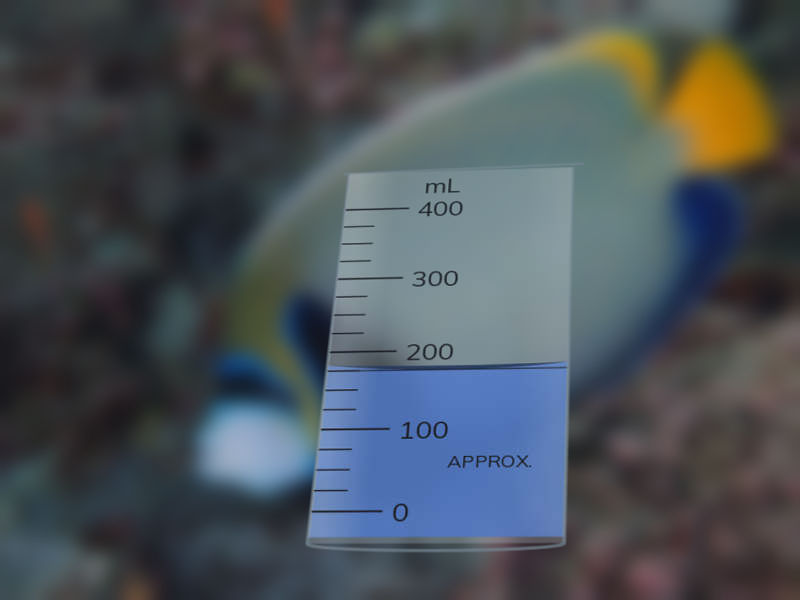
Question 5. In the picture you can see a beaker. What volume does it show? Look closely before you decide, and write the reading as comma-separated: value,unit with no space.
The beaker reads 175,mL
